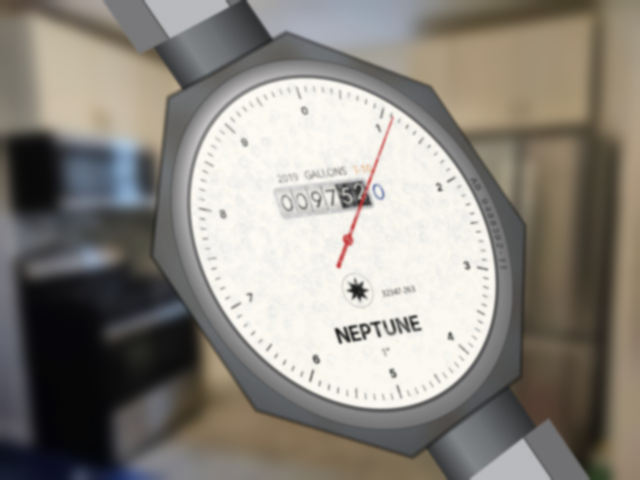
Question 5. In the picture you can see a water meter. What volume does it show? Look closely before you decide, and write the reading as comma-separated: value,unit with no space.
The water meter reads 97521.1,gal
